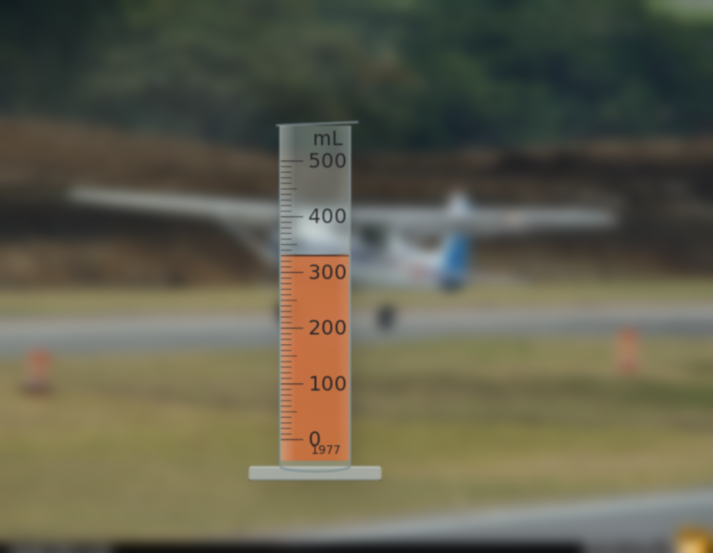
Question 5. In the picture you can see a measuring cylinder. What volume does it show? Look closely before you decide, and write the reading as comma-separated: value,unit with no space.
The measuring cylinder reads 330,mL
